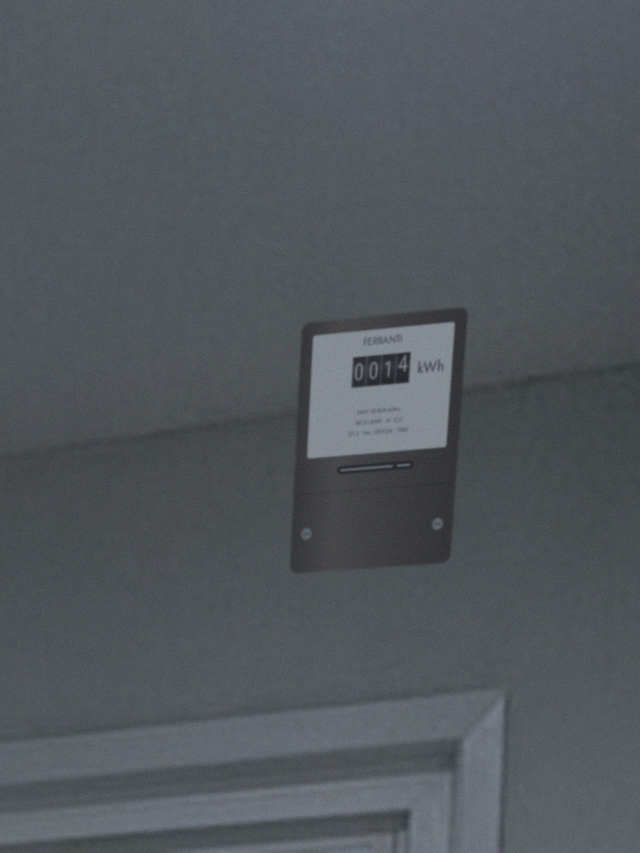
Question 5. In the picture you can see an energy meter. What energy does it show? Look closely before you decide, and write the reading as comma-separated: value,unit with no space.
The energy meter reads 14,kWh
